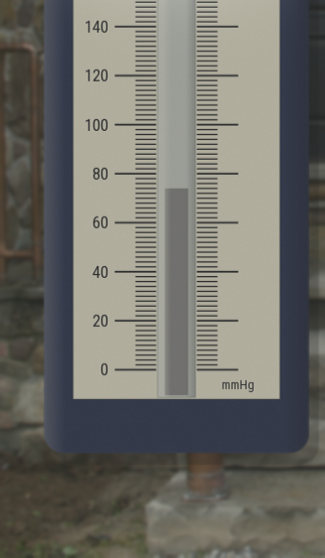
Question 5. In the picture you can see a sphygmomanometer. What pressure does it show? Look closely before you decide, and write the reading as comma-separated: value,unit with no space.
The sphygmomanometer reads 74,mmHg
